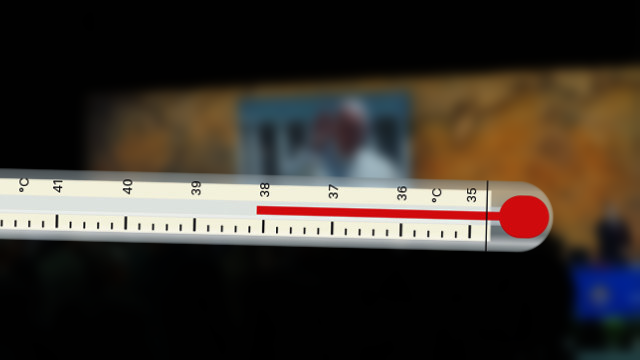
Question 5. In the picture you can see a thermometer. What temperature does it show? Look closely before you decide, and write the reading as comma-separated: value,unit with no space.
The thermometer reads 38.1,°C
